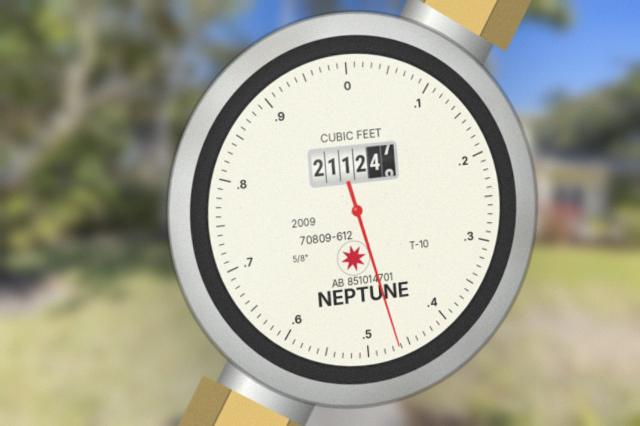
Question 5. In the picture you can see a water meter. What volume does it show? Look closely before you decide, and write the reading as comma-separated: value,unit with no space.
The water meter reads 211247.46,ft³
